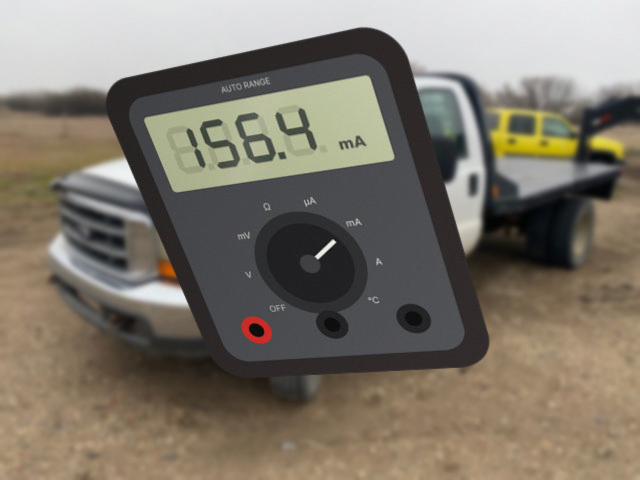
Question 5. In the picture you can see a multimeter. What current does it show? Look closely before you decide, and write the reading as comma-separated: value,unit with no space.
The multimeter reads 156.4,mA
